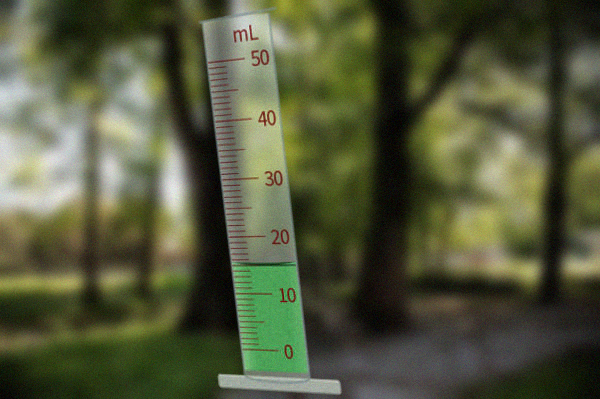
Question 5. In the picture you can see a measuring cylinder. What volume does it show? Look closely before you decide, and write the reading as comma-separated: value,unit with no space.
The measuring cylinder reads 15,mL
